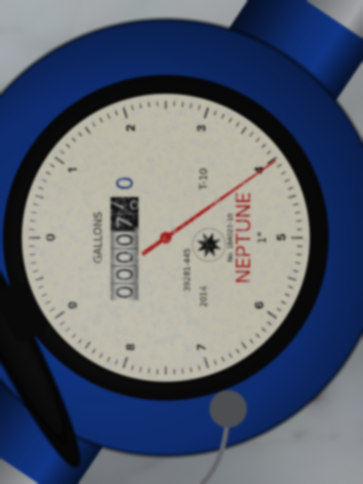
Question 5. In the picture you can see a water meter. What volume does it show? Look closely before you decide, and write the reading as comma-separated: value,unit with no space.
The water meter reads 774.0,gal
